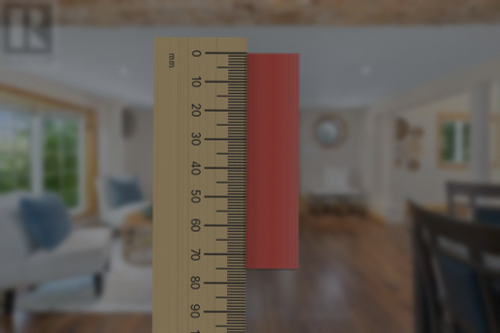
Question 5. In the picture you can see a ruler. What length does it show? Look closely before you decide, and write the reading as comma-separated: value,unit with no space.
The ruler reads 75,mm
